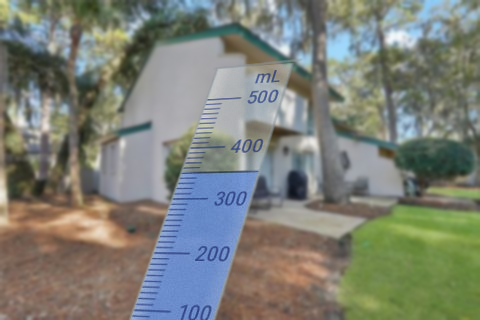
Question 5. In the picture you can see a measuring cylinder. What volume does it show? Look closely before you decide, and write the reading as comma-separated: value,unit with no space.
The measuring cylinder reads 350,mL
